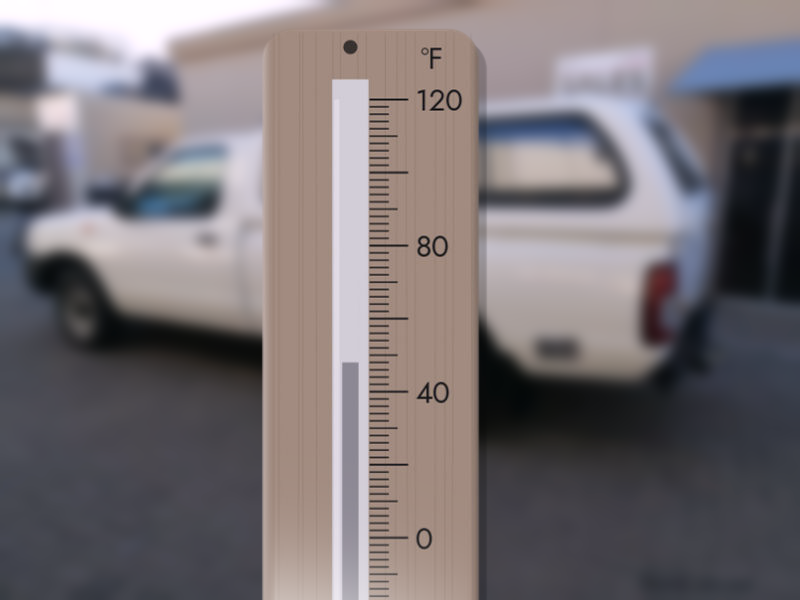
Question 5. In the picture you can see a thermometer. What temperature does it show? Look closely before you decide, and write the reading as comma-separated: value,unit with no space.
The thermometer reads 48,°F
